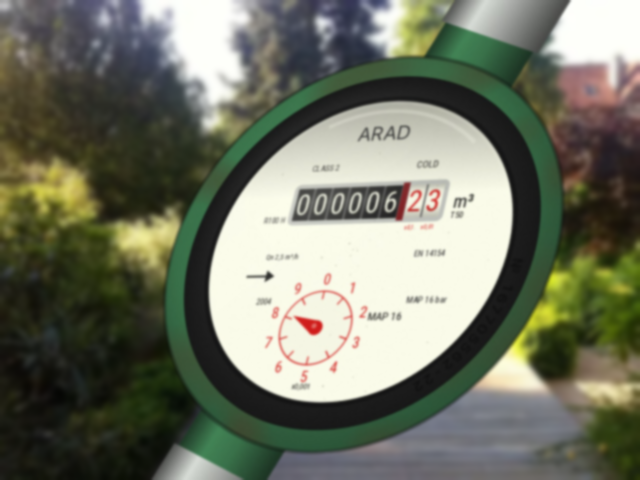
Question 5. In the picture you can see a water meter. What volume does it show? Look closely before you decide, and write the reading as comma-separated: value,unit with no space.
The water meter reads 6.238,m³
